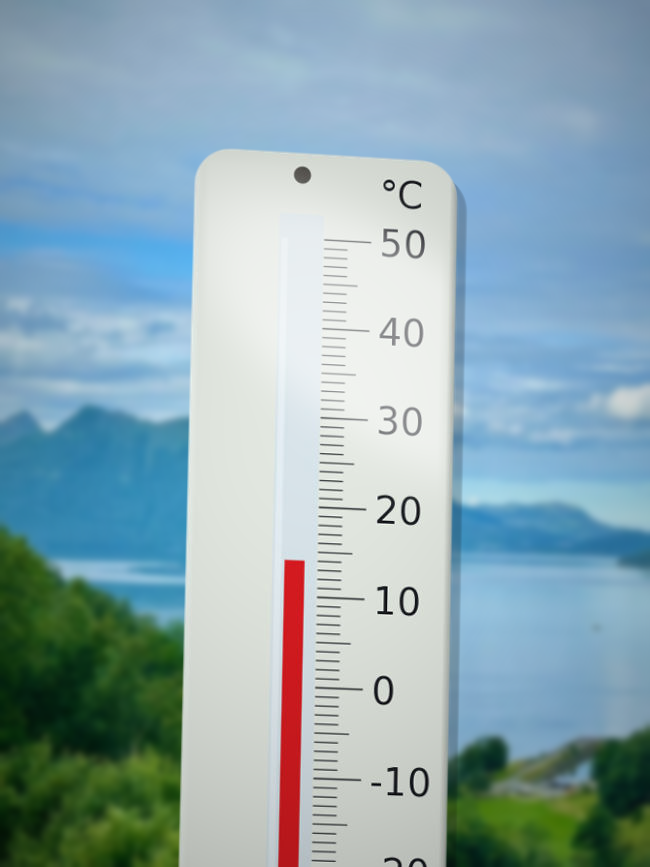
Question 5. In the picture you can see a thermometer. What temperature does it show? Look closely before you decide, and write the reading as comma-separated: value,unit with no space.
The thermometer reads 14,°C
